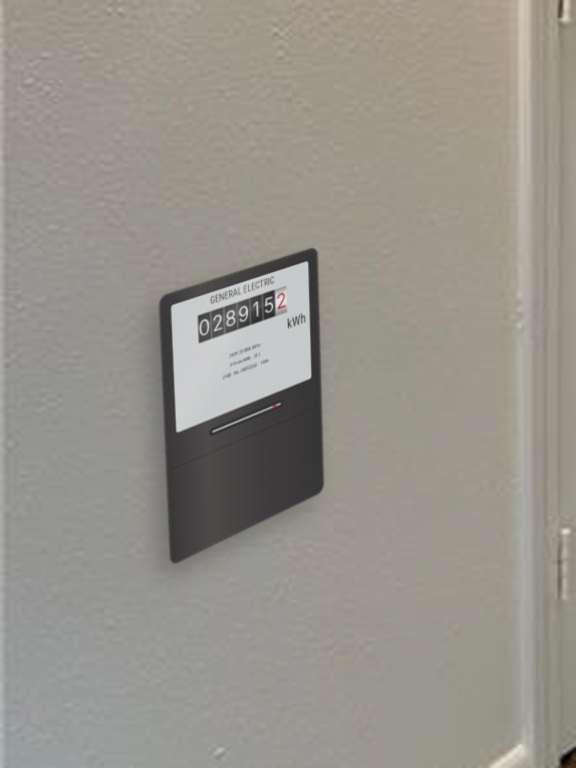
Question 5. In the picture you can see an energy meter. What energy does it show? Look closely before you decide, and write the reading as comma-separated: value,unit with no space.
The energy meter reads 28915.2,kWh
